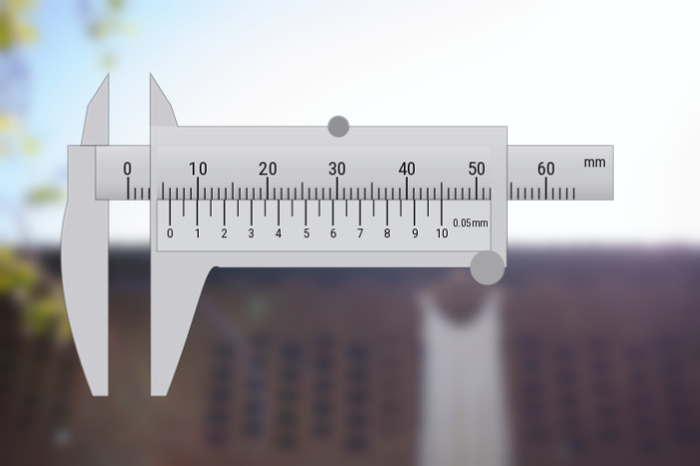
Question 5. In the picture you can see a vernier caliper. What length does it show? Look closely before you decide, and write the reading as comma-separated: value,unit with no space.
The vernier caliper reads 6.0,mm
